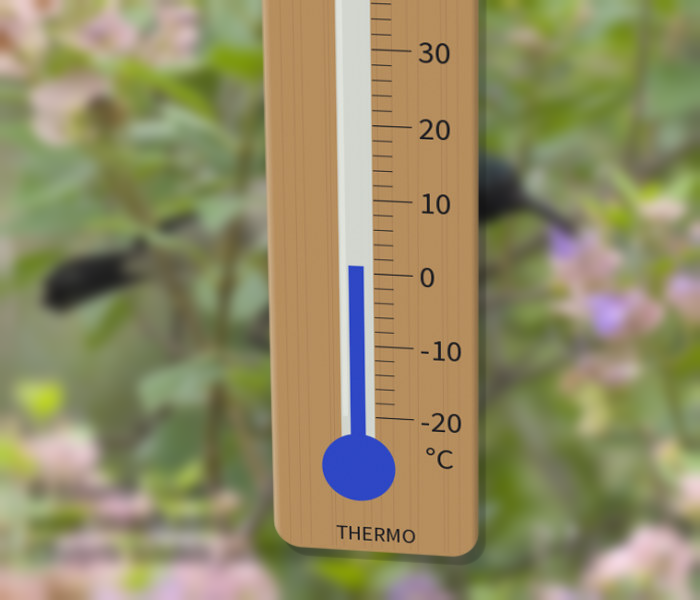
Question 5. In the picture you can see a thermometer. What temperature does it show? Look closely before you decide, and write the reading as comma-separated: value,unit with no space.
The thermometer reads 1,°C
